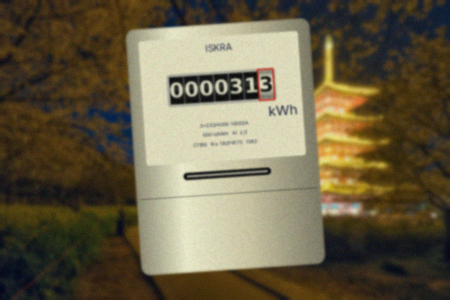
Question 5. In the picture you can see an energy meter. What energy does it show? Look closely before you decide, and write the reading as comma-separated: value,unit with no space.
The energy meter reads 31.3,kWh
